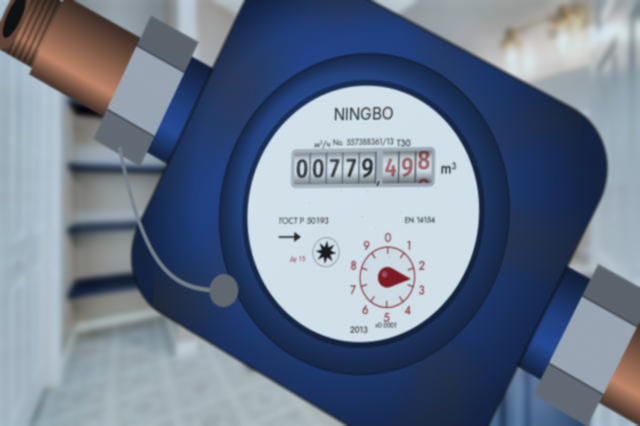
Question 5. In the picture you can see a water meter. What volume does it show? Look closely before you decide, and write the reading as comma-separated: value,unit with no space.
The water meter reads 779.4982,m³
